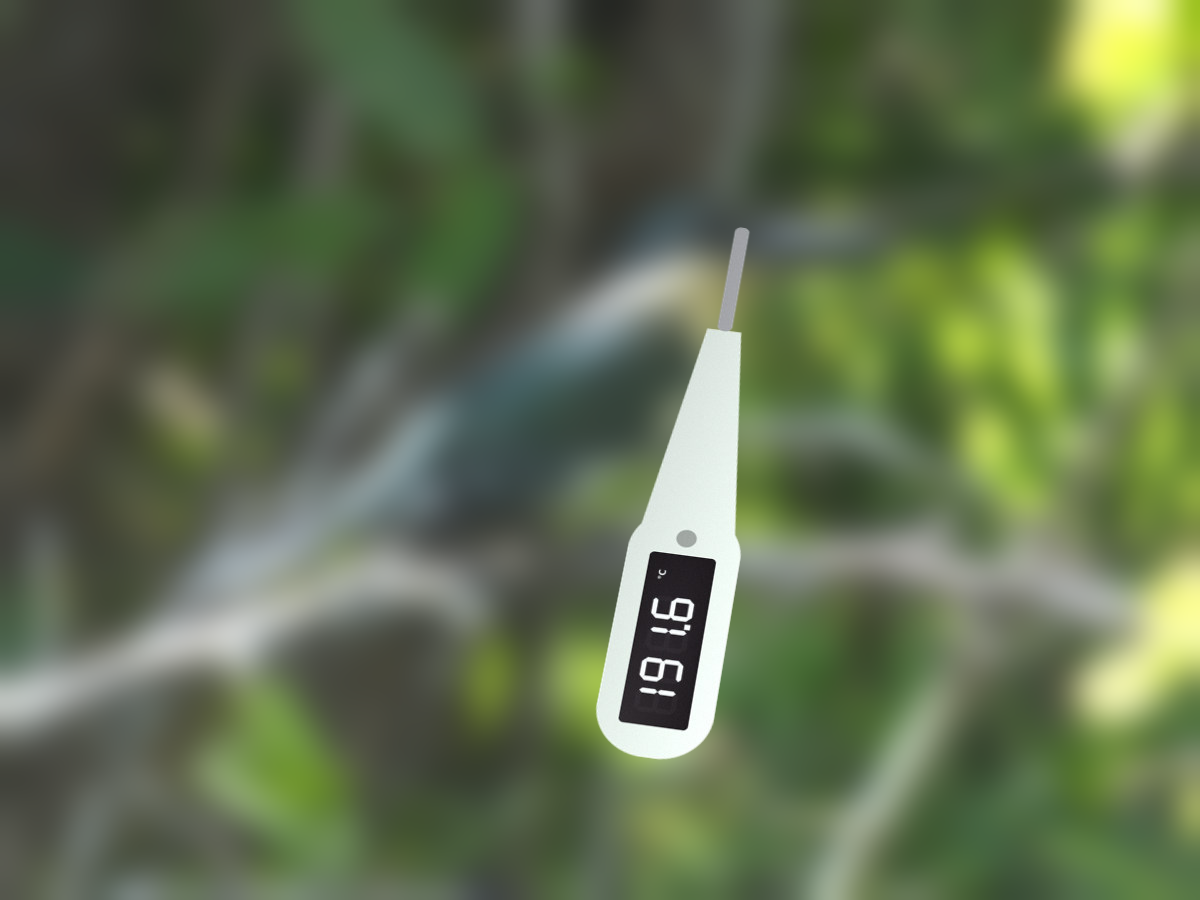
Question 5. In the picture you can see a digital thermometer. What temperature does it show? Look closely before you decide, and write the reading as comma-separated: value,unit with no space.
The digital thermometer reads 191.6,°C
